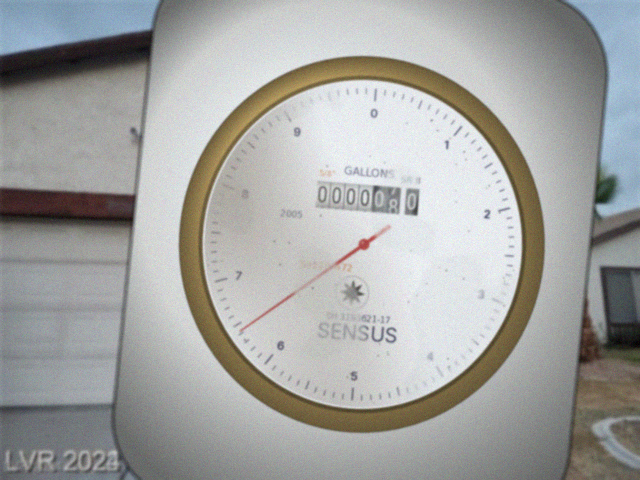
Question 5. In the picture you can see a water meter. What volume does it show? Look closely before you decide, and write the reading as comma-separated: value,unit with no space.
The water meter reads 76.4,gal
